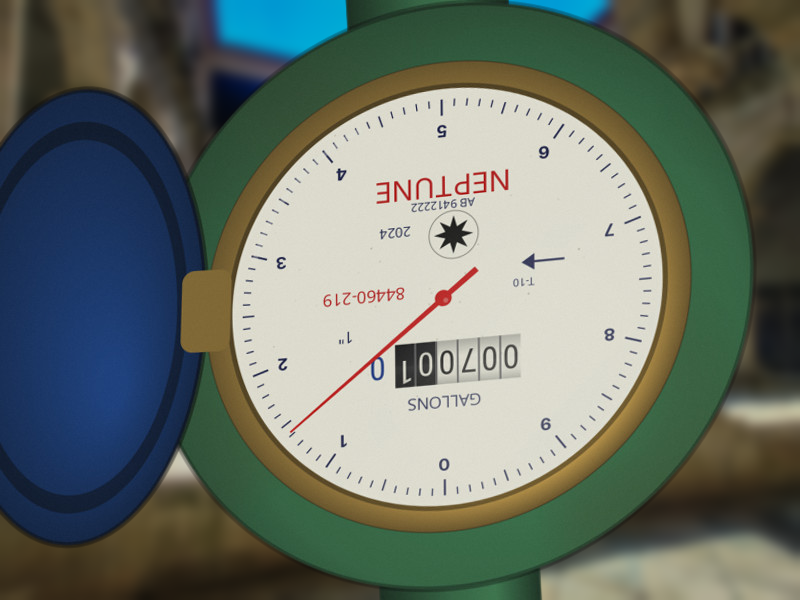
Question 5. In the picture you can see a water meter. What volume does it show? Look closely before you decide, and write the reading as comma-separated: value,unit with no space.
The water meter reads 70011.4,gal
